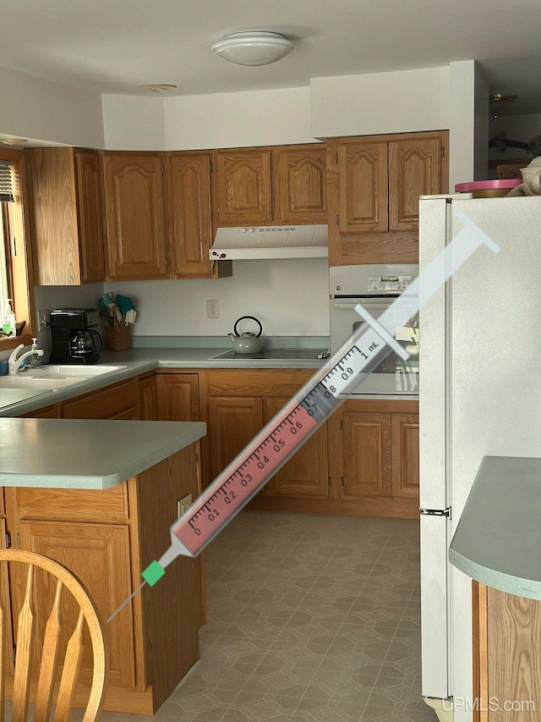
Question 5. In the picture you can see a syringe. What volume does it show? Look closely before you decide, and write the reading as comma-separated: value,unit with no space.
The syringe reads 0.68,mL
